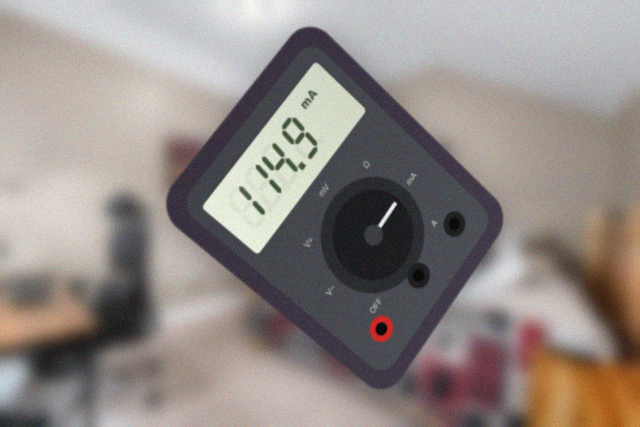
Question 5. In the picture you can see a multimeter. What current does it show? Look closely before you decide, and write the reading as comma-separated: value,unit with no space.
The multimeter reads 114.9,mA
